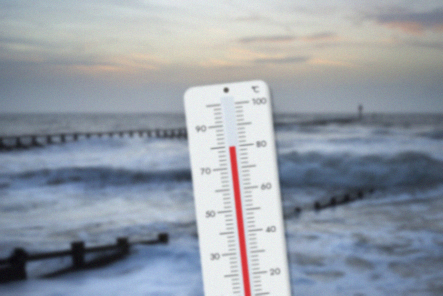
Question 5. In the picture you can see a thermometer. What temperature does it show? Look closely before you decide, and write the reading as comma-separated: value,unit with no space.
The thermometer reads 80,°C
